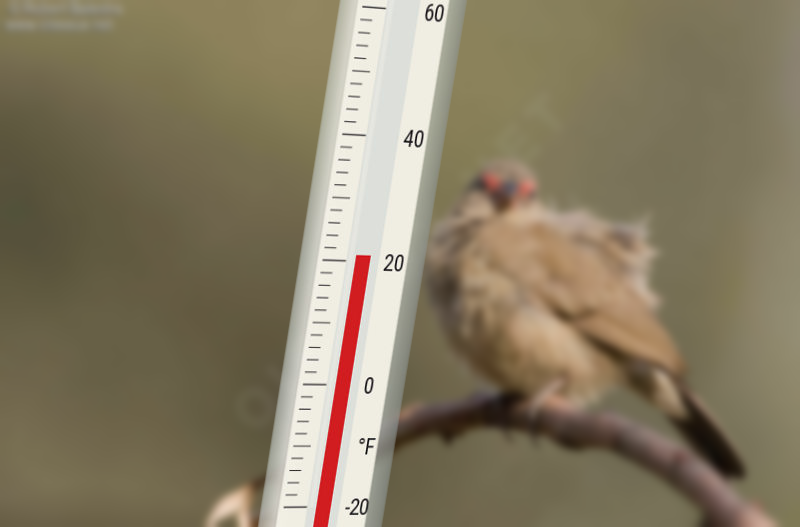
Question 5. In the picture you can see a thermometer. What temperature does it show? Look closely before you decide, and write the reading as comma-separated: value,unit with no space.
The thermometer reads 21,°F
